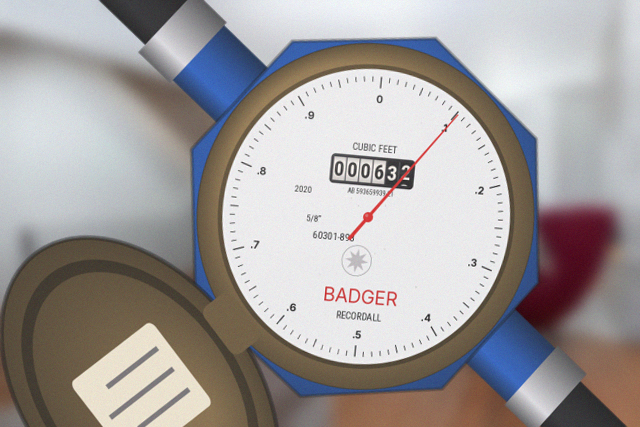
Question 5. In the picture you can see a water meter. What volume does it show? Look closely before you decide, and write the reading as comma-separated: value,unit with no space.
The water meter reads 632.10,ft³
